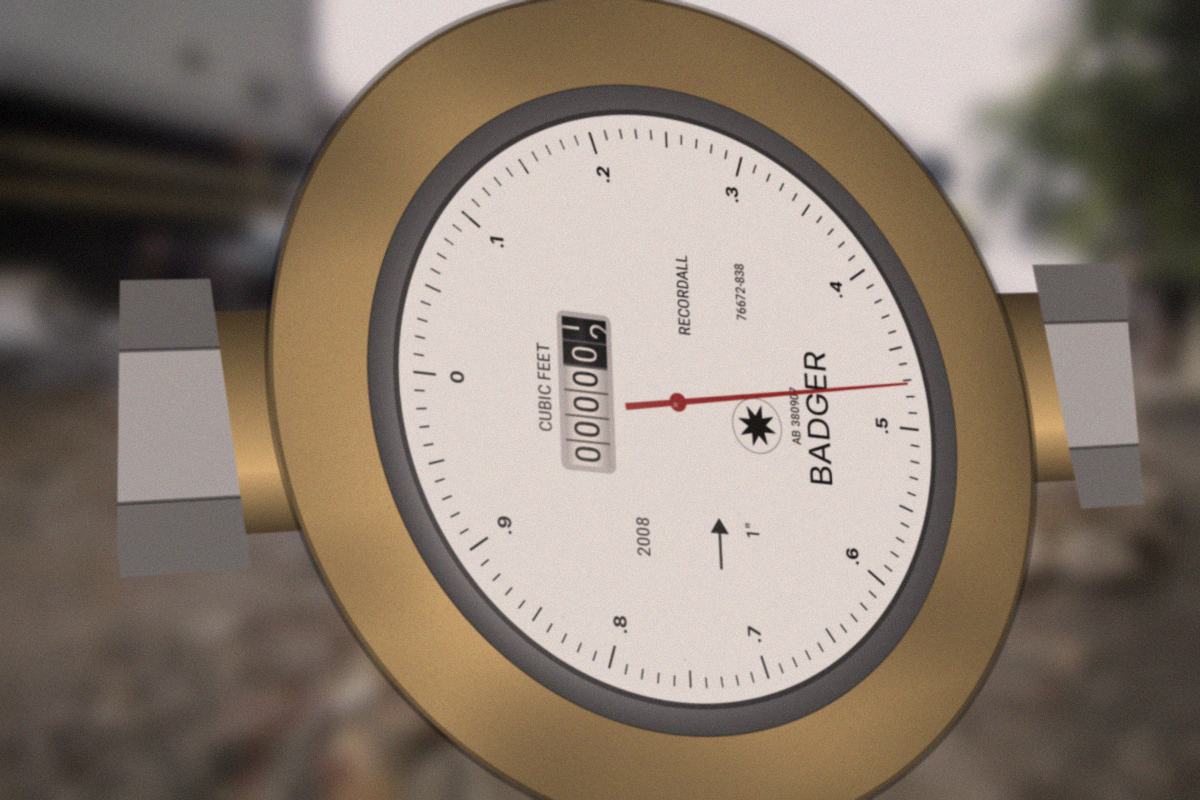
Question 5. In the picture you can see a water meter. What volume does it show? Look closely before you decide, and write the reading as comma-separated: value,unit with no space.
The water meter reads 1.47,ft³
